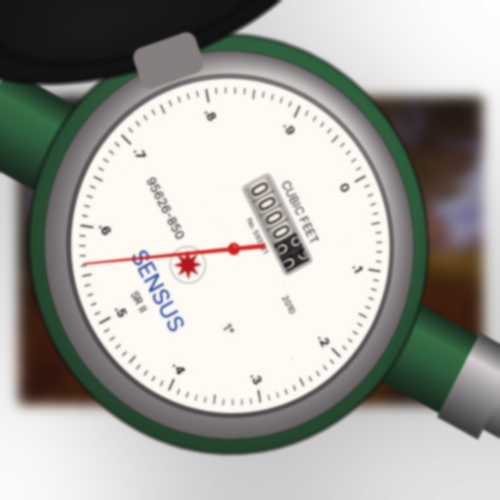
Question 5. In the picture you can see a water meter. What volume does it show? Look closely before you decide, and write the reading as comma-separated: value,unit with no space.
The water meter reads 89.56,ft³
